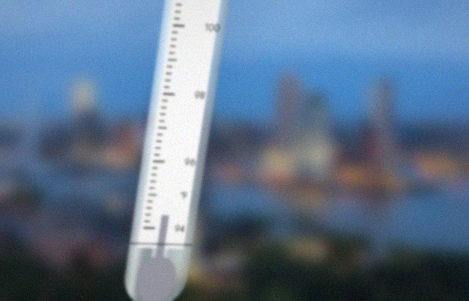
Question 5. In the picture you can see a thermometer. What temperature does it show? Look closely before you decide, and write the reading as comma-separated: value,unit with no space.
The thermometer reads 94.4,°F
